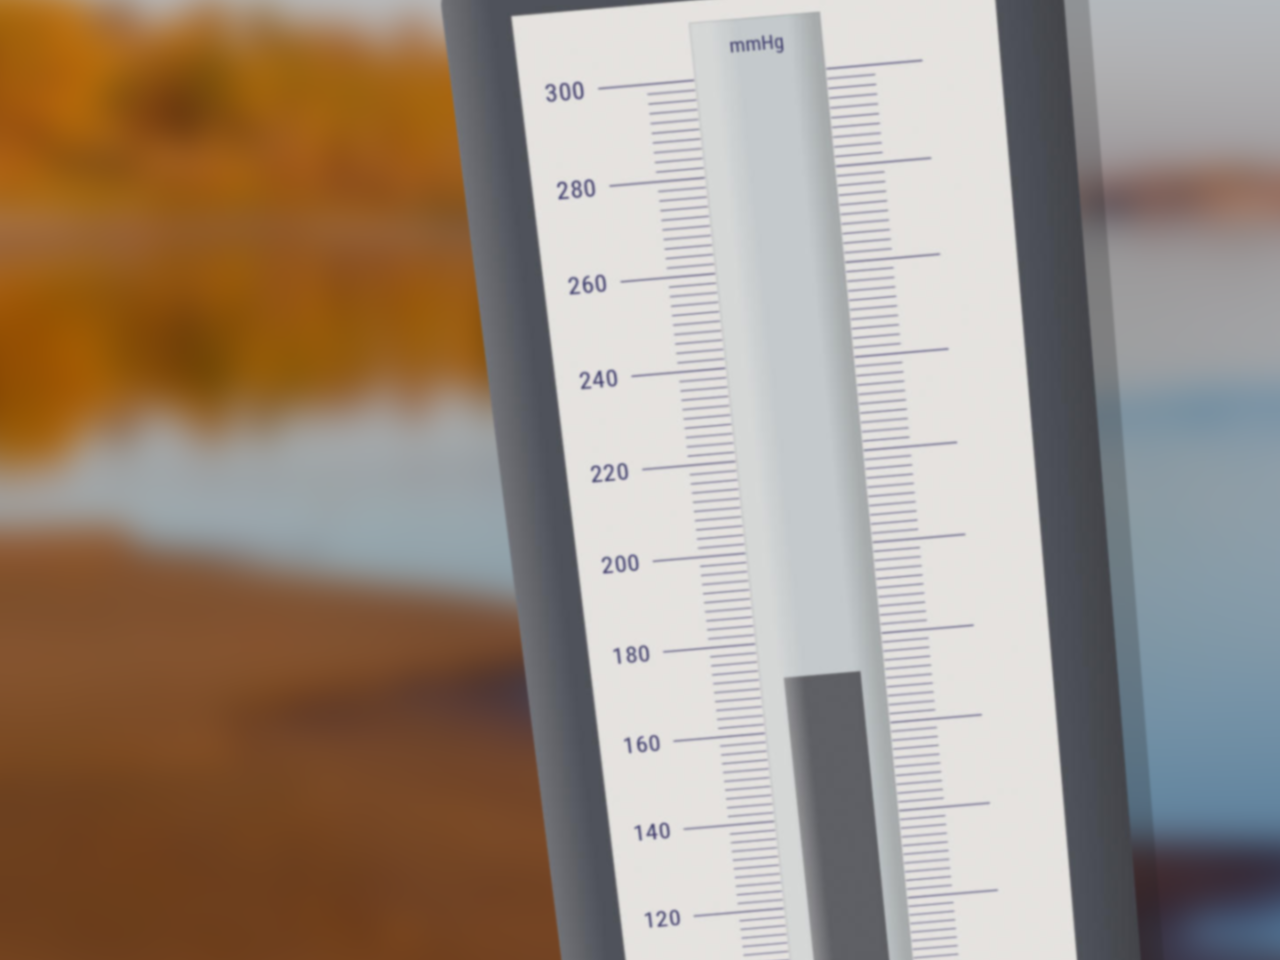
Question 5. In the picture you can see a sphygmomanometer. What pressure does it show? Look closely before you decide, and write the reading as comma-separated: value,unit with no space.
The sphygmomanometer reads 172,mmHg
